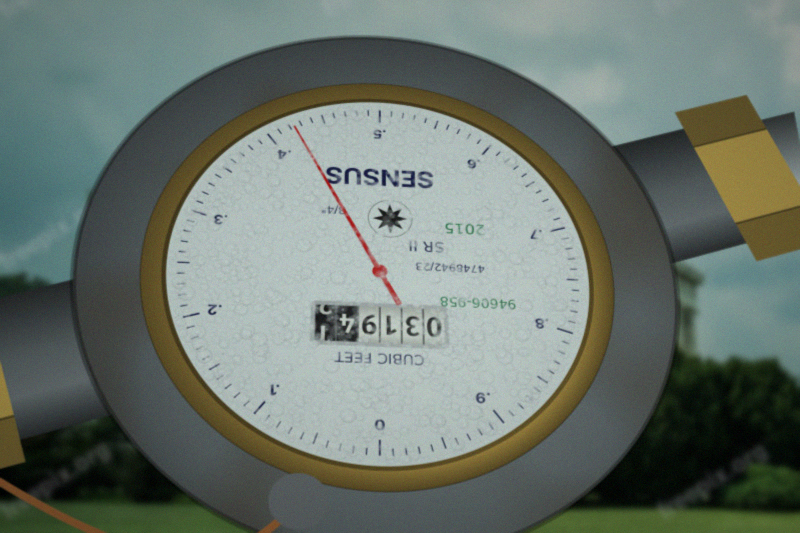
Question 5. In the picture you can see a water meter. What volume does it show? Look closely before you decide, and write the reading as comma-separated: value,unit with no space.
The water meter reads 31941.42,ft³
